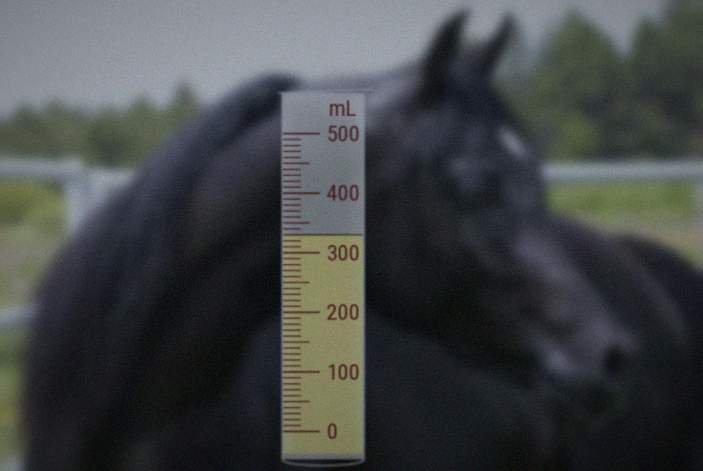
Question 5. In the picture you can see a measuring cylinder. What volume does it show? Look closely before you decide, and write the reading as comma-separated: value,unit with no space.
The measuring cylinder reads 330,mL
